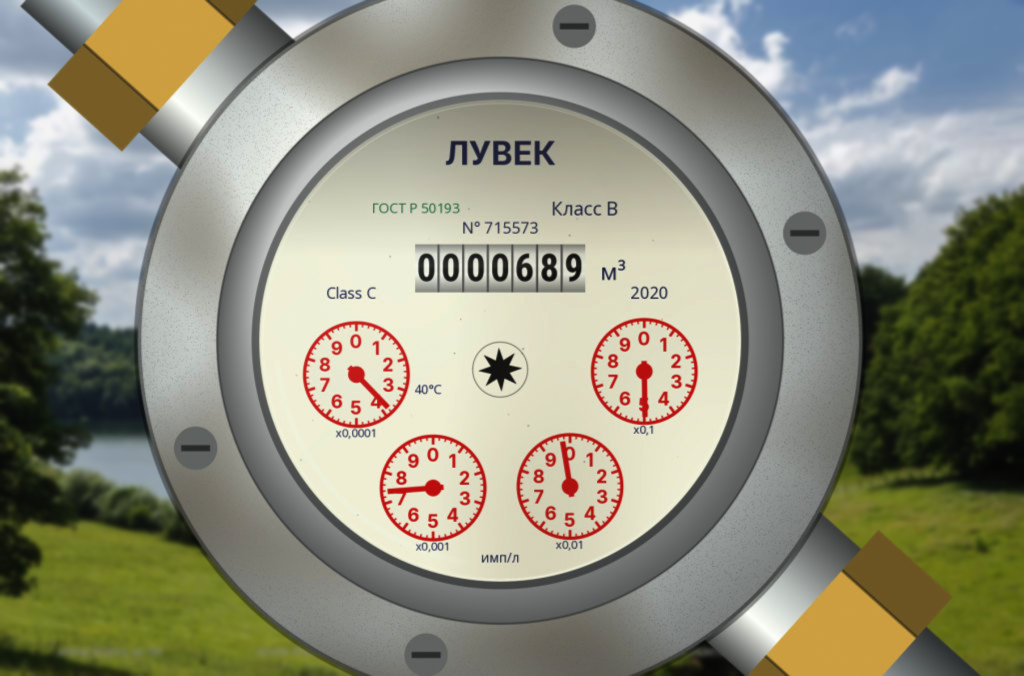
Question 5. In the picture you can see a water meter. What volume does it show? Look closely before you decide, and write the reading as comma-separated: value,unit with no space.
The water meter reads 689.4973,m³
